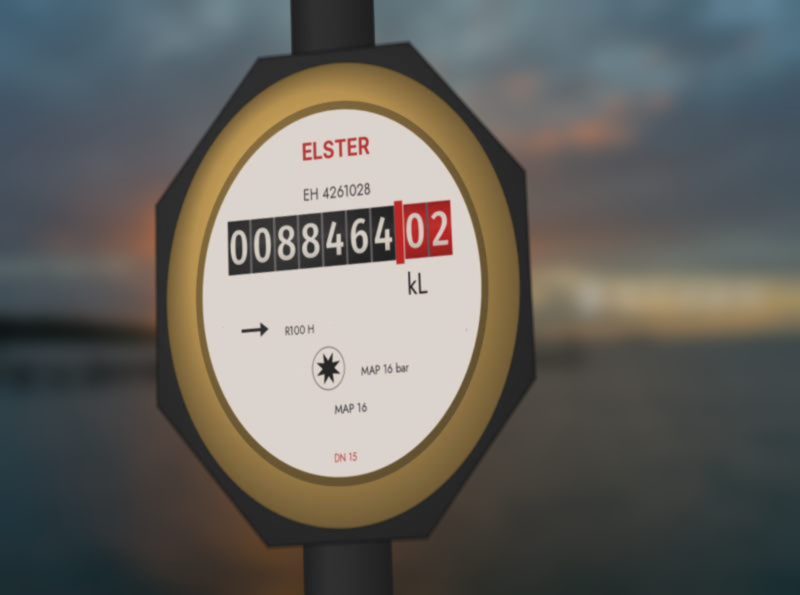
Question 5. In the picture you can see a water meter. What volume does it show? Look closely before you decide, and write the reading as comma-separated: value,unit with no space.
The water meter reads 88464.02,kL
